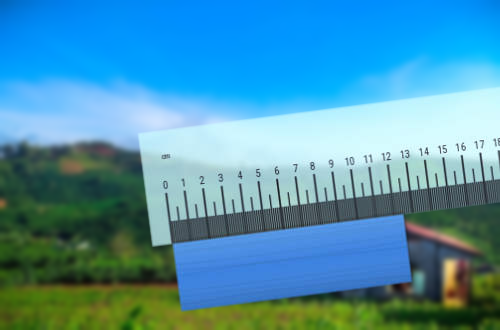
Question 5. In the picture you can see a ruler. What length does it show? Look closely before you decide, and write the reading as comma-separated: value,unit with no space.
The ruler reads 12.5,cm
